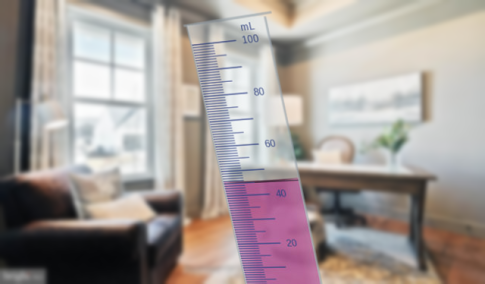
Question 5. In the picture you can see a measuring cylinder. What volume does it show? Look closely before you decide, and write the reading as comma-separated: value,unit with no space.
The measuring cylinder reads 45,mL
